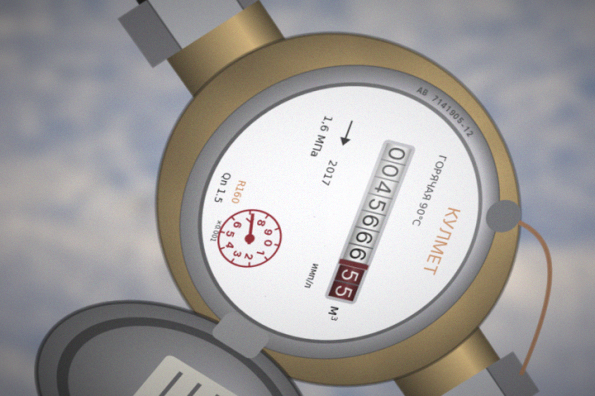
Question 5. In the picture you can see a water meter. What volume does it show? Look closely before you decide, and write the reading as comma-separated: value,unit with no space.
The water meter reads 45666.557,m³
